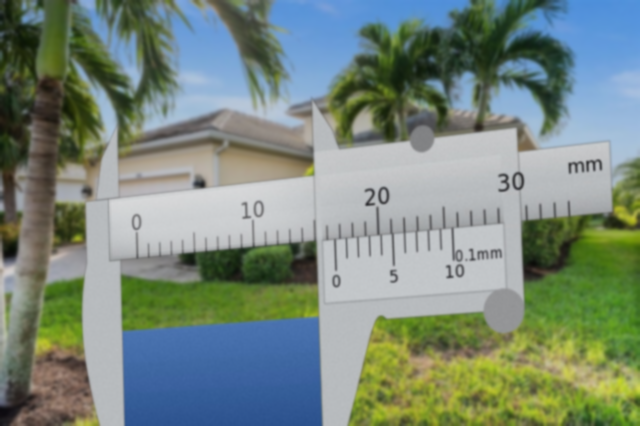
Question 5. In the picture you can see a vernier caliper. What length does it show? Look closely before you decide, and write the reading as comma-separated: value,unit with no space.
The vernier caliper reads 16.6,mm
